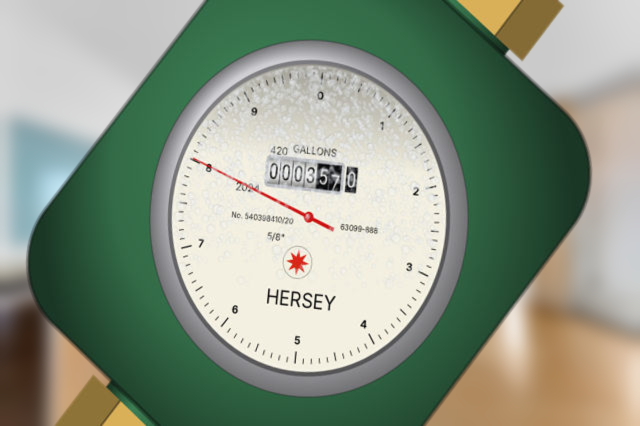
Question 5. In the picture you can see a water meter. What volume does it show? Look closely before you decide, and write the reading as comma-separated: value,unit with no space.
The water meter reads 3568.0,gal
